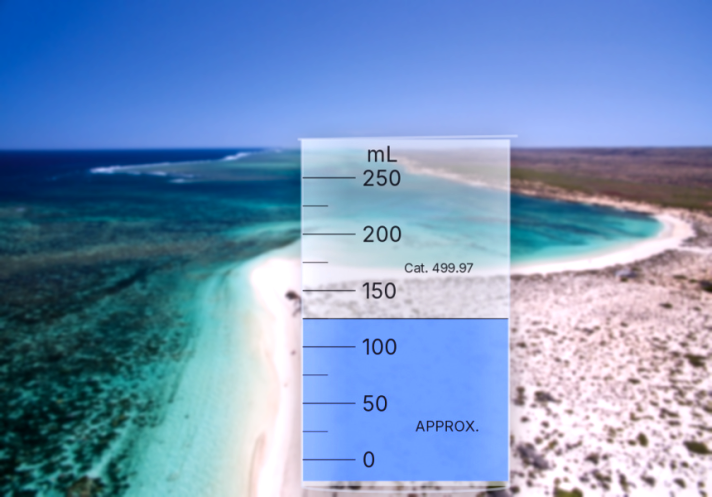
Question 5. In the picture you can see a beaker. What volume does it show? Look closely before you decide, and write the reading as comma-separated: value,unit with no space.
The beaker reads 125,mL
